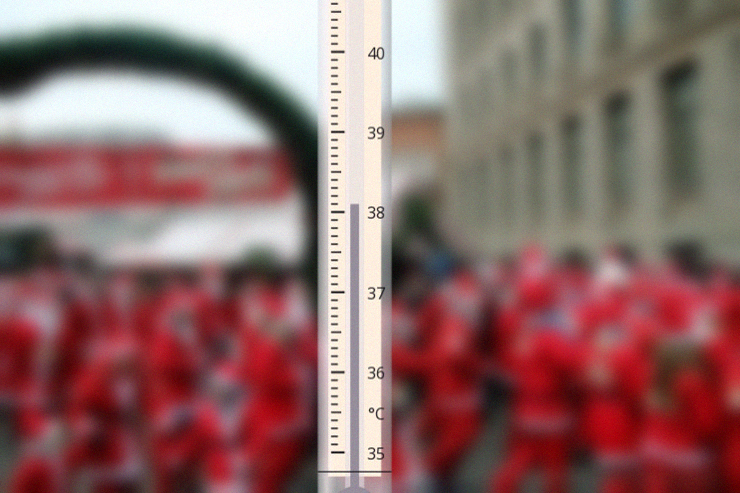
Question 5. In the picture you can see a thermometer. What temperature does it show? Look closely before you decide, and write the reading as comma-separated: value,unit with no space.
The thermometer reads 38.1,°C
